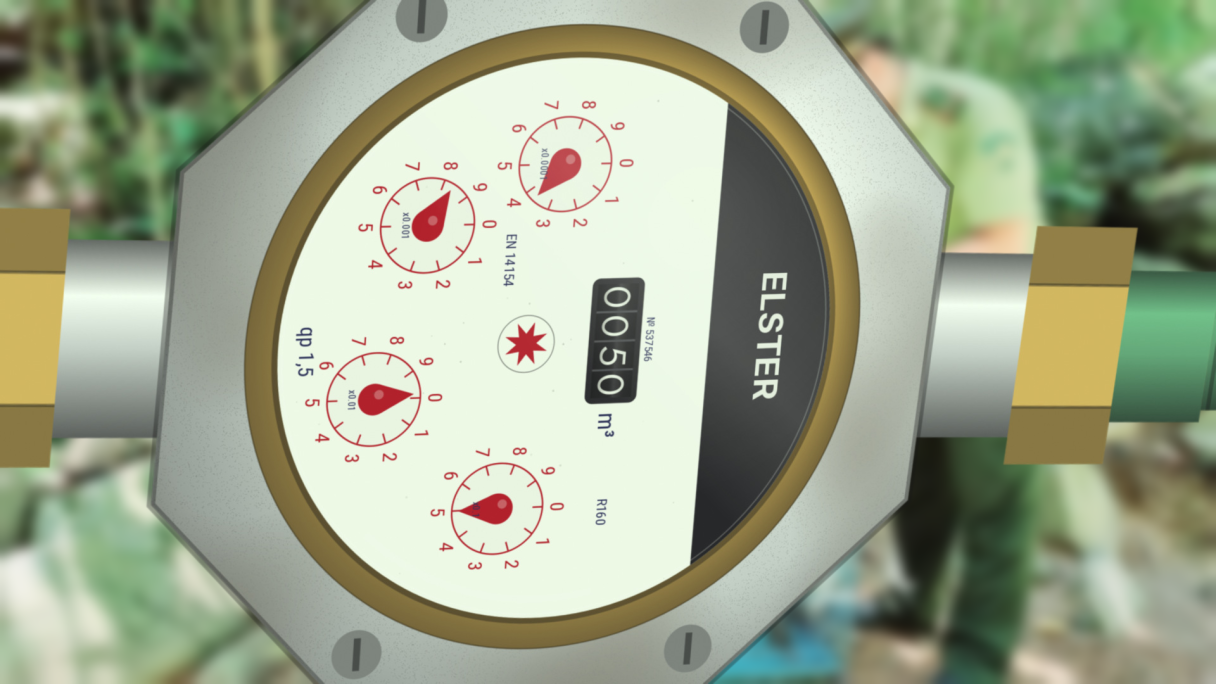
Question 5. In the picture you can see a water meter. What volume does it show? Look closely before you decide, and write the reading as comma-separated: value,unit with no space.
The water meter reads 50.4983,m³
